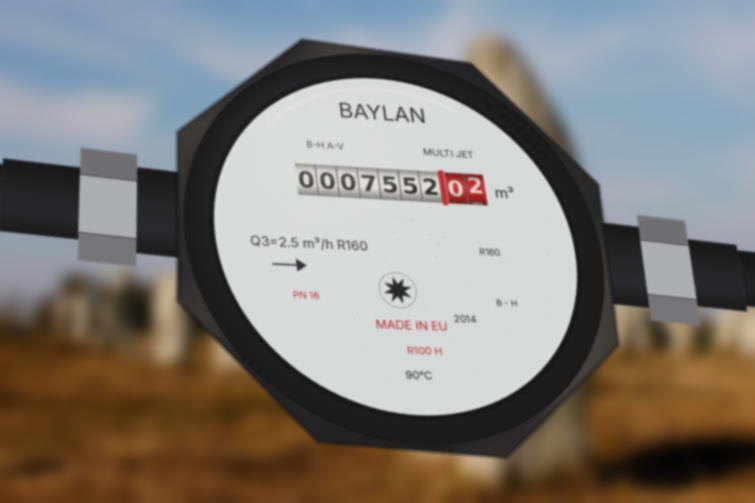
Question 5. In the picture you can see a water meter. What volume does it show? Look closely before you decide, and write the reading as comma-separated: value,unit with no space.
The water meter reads 7552.02,m³
